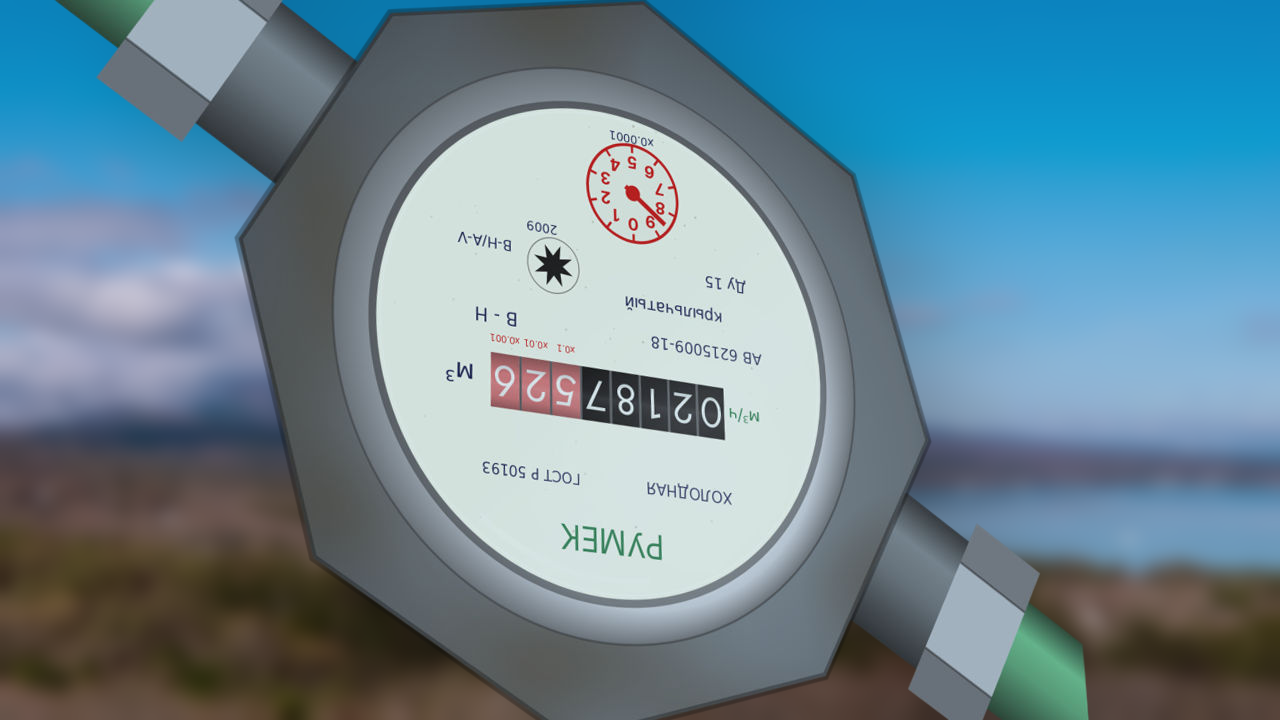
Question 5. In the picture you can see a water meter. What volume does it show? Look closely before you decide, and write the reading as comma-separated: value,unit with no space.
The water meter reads 2187.5268,m³
